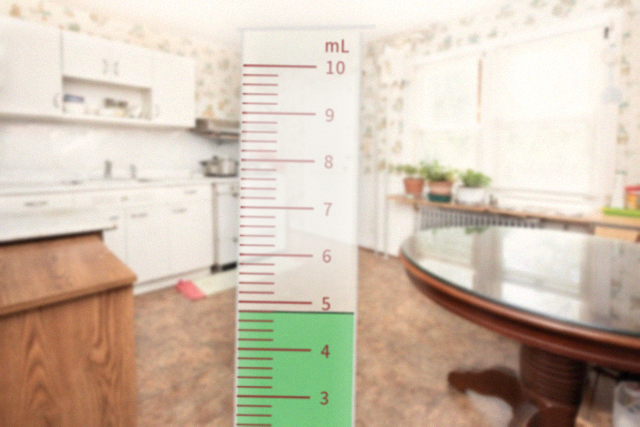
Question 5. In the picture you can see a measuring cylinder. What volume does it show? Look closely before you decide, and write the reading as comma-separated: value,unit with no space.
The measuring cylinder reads 4.8,mL
